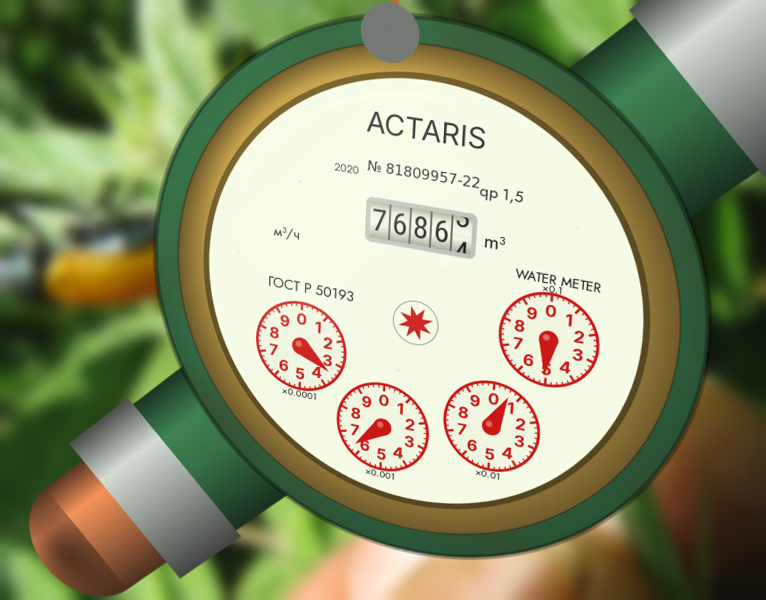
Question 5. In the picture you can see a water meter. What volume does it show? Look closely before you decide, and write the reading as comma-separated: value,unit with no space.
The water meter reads 76863.5063,m³
